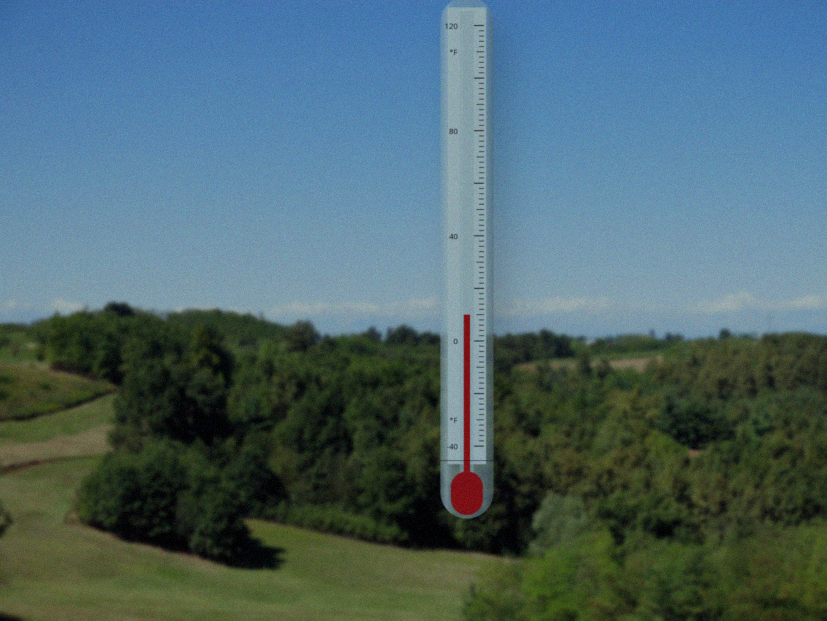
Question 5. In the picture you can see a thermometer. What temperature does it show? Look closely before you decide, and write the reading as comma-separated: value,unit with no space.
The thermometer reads 10,°F
